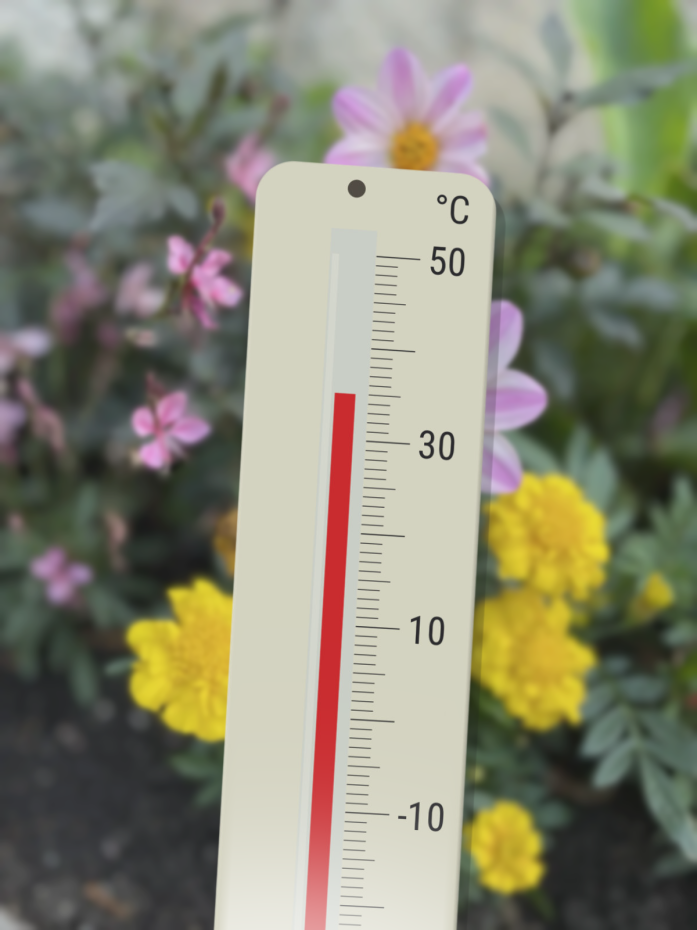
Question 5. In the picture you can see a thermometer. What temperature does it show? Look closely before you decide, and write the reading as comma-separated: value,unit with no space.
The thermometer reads 35,°C
